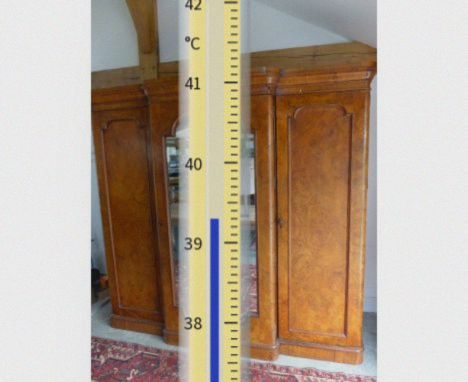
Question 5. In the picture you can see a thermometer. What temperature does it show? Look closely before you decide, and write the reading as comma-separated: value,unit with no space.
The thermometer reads 39.3,°C
